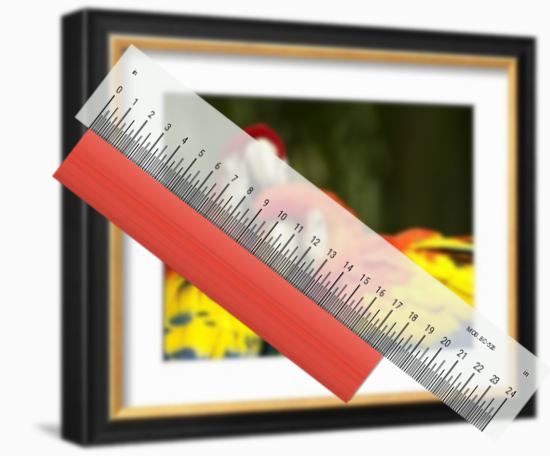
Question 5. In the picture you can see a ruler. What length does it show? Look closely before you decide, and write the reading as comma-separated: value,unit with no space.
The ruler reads 18,in
